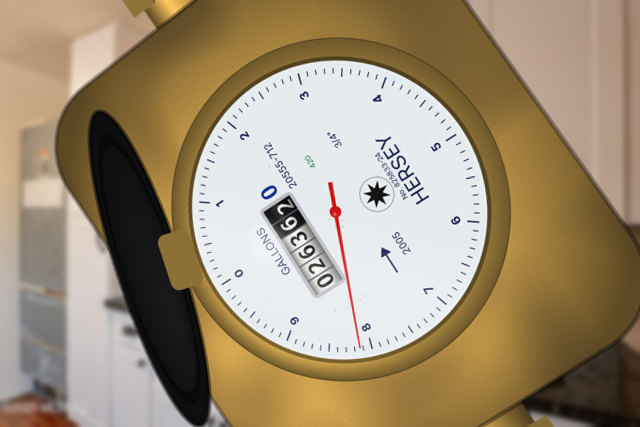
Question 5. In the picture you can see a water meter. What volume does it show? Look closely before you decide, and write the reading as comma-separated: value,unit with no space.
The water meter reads 263618.1,gal
